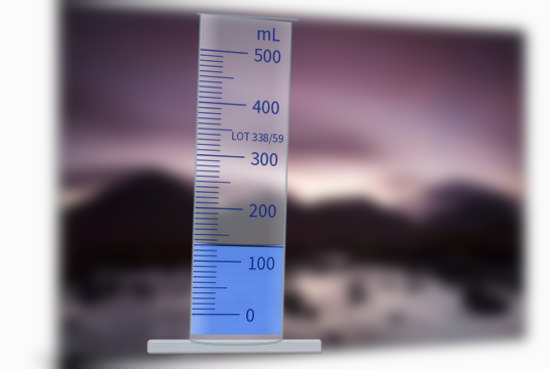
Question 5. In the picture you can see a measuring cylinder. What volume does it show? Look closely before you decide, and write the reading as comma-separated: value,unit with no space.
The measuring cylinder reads 130,mL
